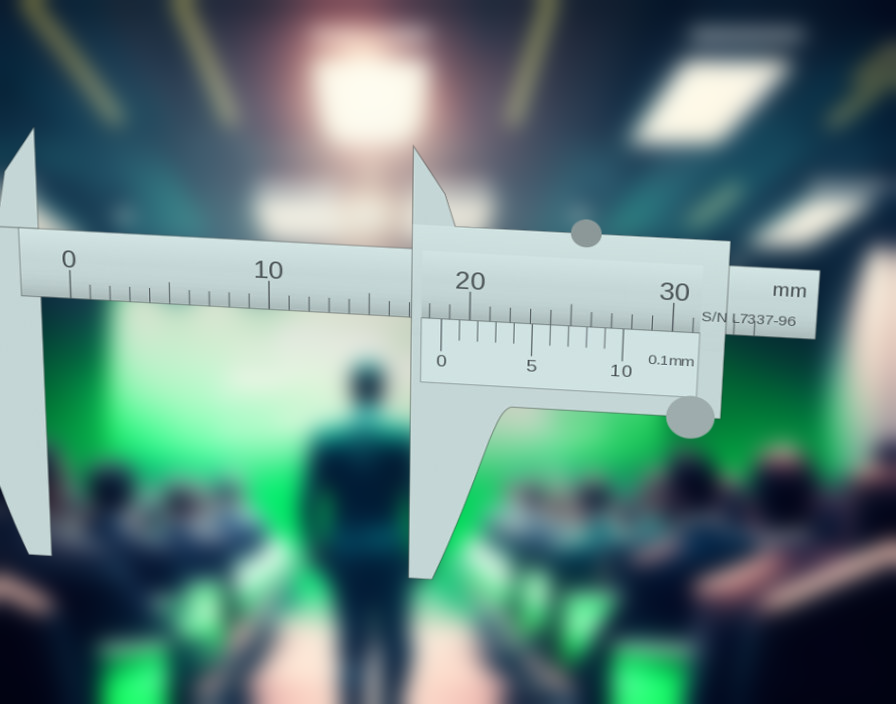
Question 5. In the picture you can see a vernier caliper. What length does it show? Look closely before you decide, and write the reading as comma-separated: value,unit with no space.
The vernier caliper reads 18.6,mm
